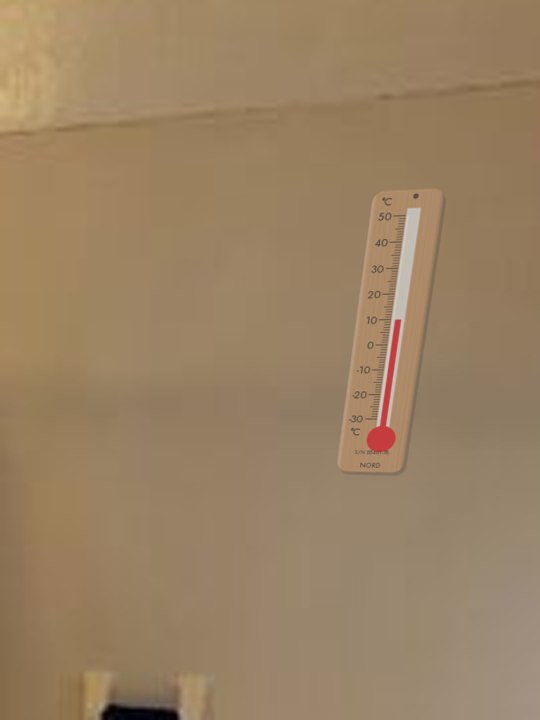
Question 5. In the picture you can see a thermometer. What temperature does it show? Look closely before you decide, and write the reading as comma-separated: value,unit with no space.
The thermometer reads 10,°C
